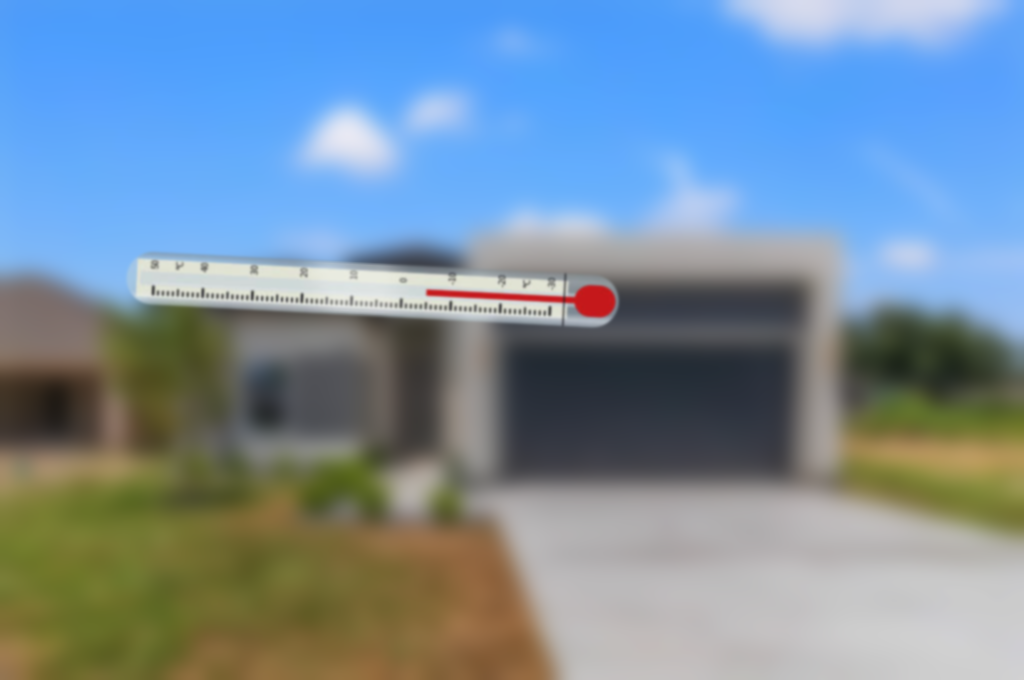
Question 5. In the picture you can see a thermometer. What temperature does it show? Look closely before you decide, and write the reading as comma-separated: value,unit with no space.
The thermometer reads -5,°C
